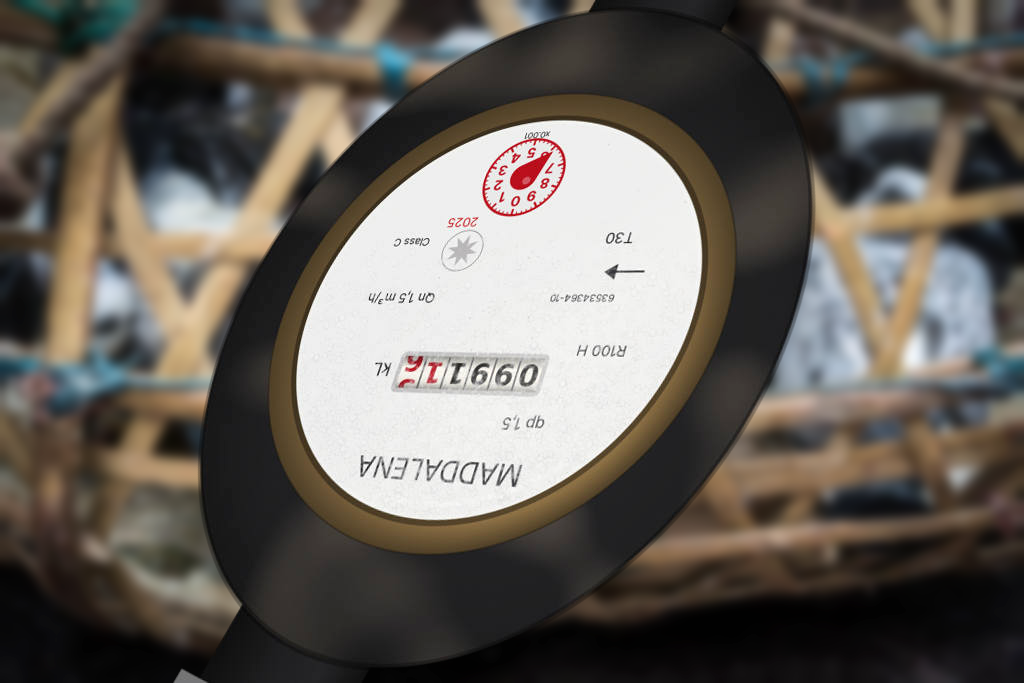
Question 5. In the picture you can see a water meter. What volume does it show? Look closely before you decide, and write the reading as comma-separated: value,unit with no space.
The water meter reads 991.156,kL
